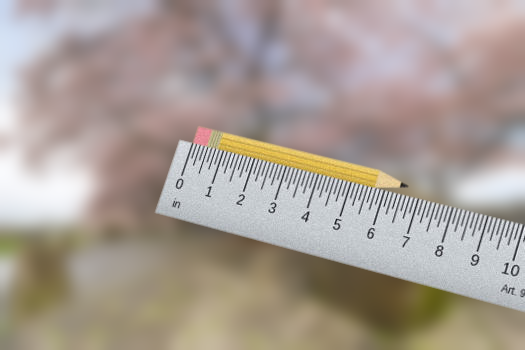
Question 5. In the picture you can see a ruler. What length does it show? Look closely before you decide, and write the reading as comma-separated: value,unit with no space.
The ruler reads 6.625,in
